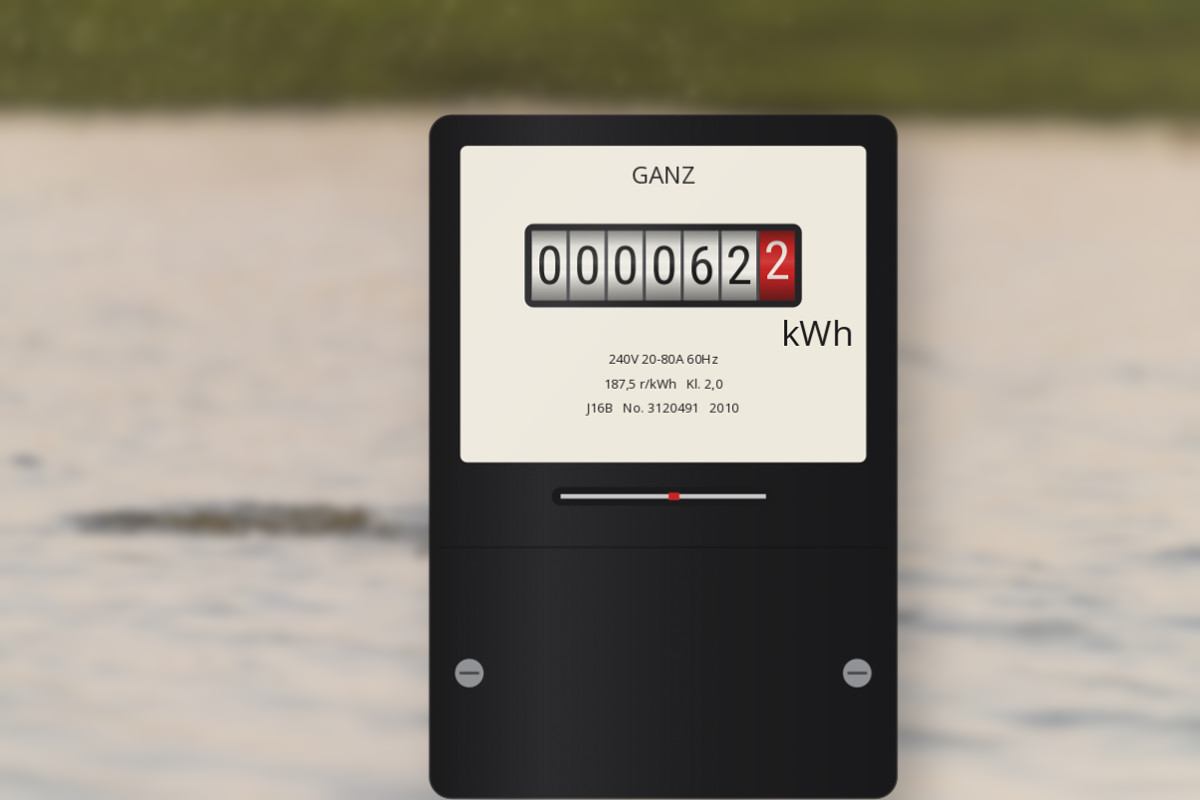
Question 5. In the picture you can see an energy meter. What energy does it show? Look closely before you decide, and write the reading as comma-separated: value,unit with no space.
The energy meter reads 62.2,kWh
